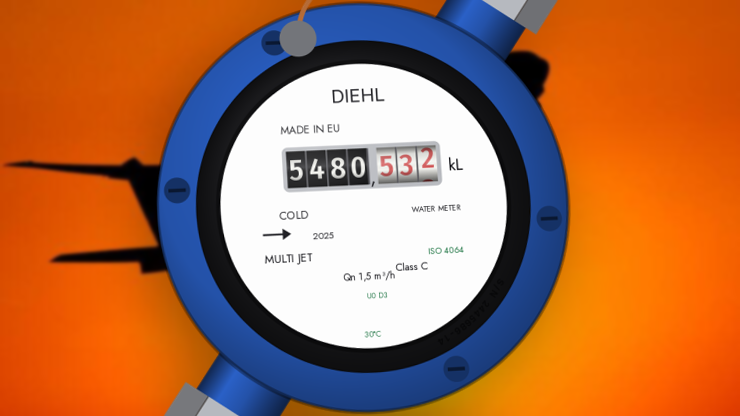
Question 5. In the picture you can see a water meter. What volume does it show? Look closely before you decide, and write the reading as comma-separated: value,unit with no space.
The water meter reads 5480.532,kL
